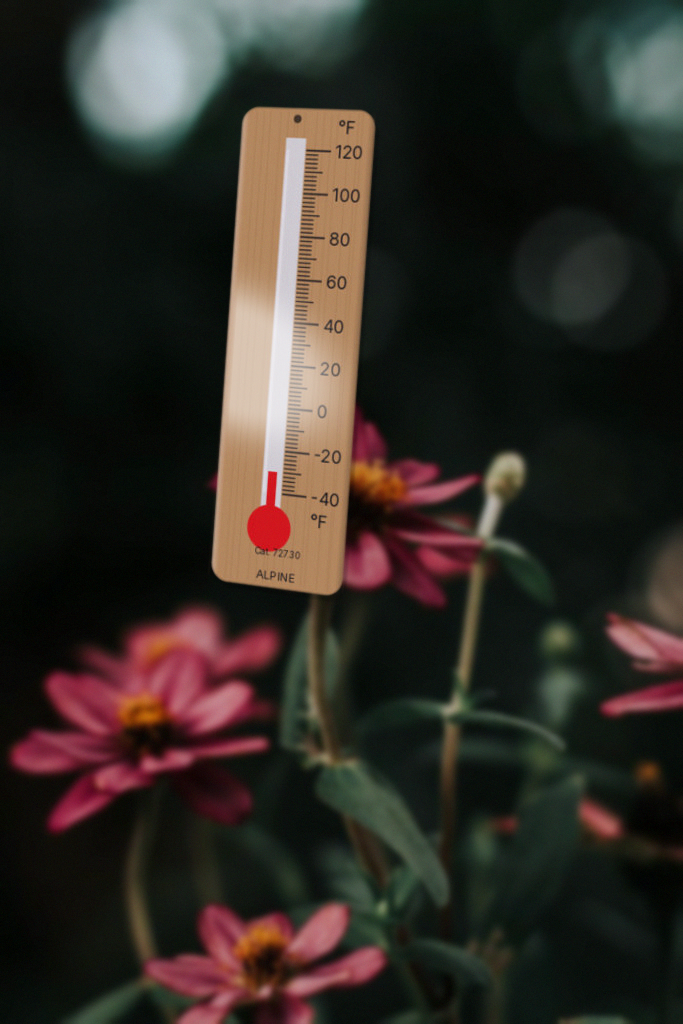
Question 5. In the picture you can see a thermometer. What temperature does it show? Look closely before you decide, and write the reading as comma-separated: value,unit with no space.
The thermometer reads -30,°F
